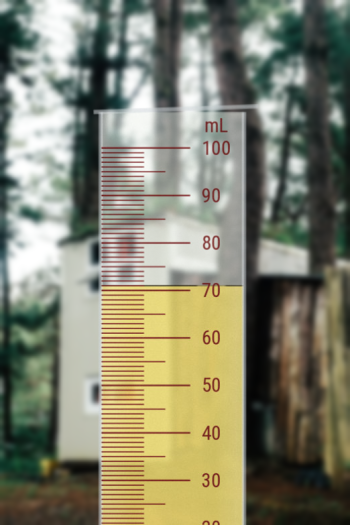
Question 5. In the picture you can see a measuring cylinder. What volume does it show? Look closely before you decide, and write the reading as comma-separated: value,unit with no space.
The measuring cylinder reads 71,mL
